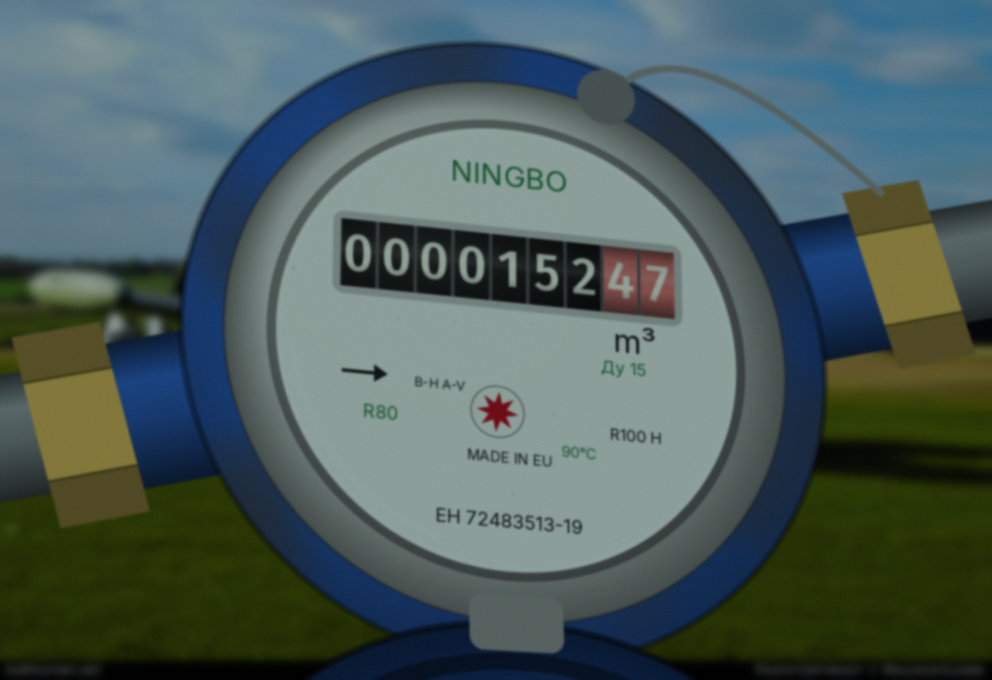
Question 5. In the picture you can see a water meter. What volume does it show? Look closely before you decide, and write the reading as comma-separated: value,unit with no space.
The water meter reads 152.47,m³
